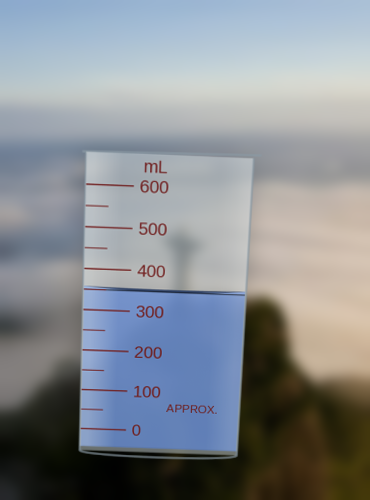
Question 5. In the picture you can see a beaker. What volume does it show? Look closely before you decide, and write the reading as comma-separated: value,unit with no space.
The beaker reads 350,mL
